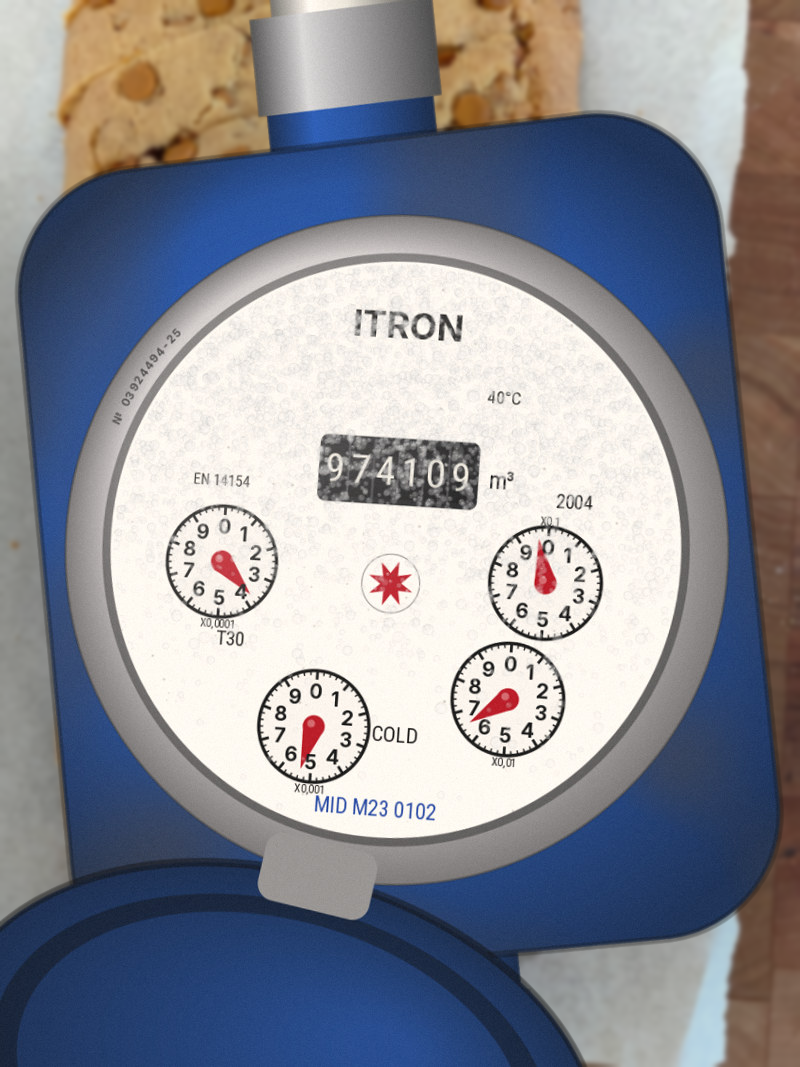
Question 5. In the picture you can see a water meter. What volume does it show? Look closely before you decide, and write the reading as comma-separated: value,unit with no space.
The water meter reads 974108.9653,m³
